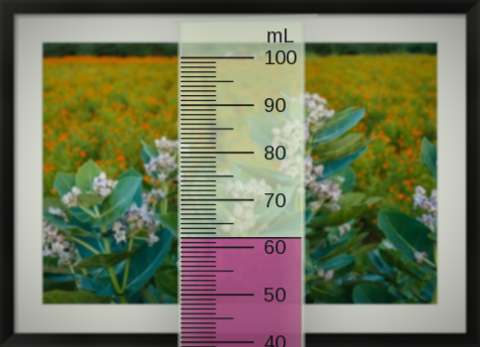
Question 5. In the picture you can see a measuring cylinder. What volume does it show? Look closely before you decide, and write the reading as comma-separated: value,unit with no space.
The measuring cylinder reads 62,mL
